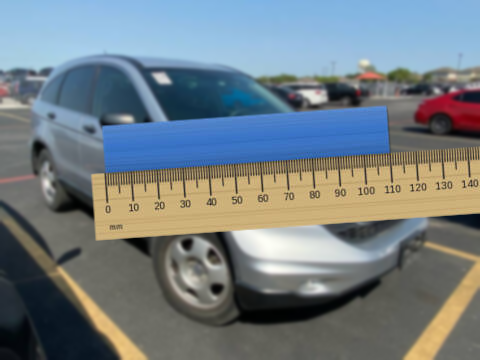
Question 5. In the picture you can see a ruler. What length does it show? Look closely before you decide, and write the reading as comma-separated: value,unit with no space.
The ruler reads 110,mm
